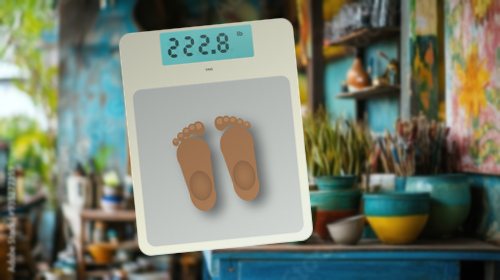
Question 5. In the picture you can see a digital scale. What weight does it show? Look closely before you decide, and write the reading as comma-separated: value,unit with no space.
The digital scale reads 222.8,lb
